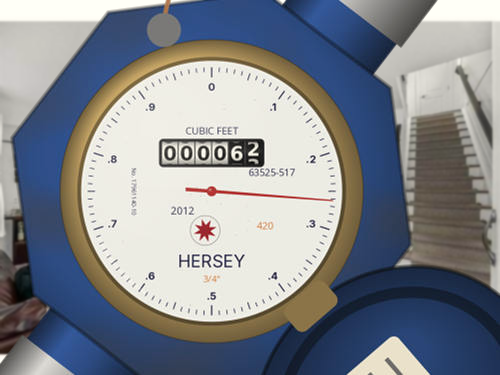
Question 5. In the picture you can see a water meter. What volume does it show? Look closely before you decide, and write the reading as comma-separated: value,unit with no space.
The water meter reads 62.26,ft³
